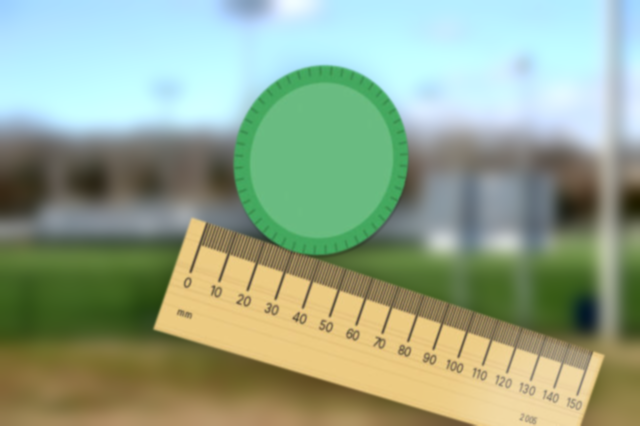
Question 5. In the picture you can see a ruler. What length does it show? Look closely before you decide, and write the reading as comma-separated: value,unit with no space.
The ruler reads 60,mm
